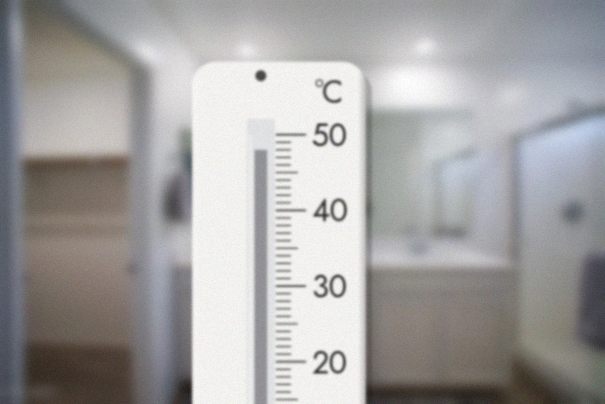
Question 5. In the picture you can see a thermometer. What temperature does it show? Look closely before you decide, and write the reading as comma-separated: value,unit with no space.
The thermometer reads 48,°C
